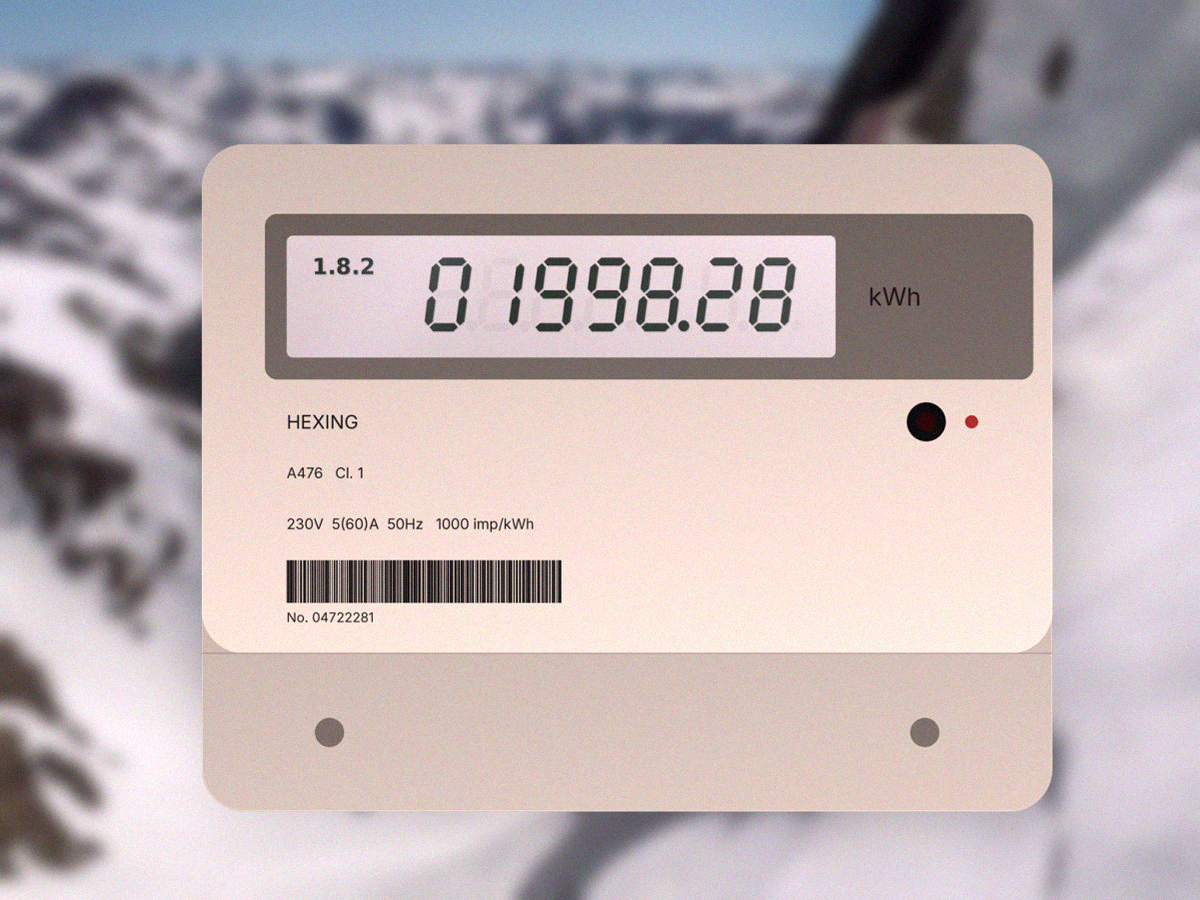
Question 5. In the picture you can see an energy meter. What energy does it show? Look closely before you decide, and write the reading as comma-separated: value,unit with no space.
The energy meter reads 1998.28,kWh
